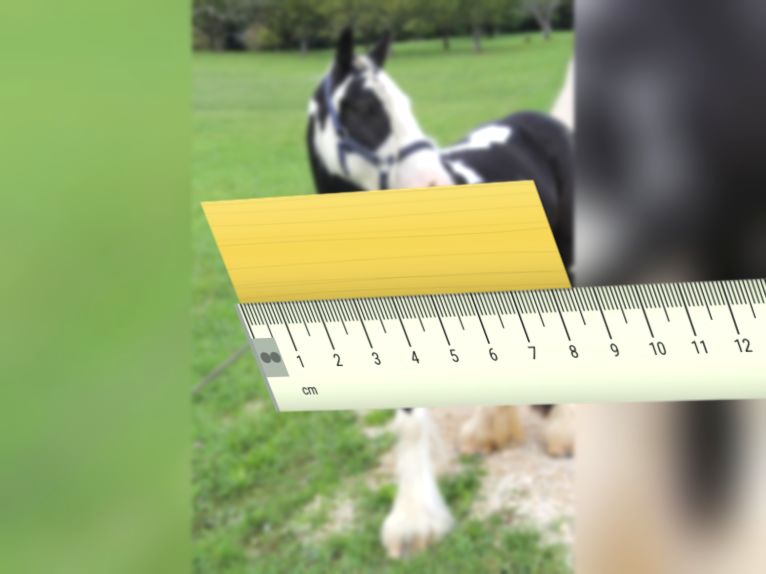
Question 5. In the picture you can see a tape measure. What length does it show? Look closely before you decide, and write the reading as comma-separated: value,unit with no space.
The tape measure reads 8.5,cm
